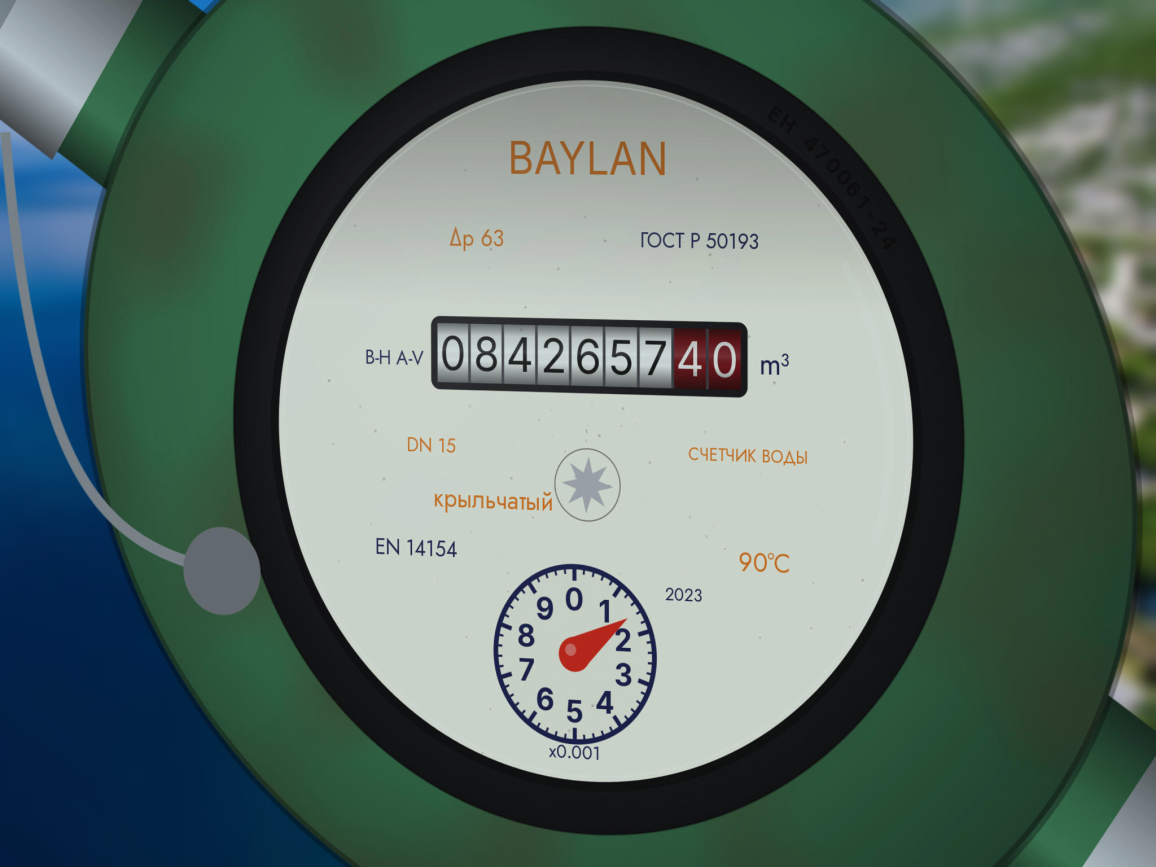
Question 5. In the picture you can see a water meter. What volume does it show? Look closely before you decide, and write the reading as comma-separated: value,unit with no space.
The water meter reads 842657.401,m³
